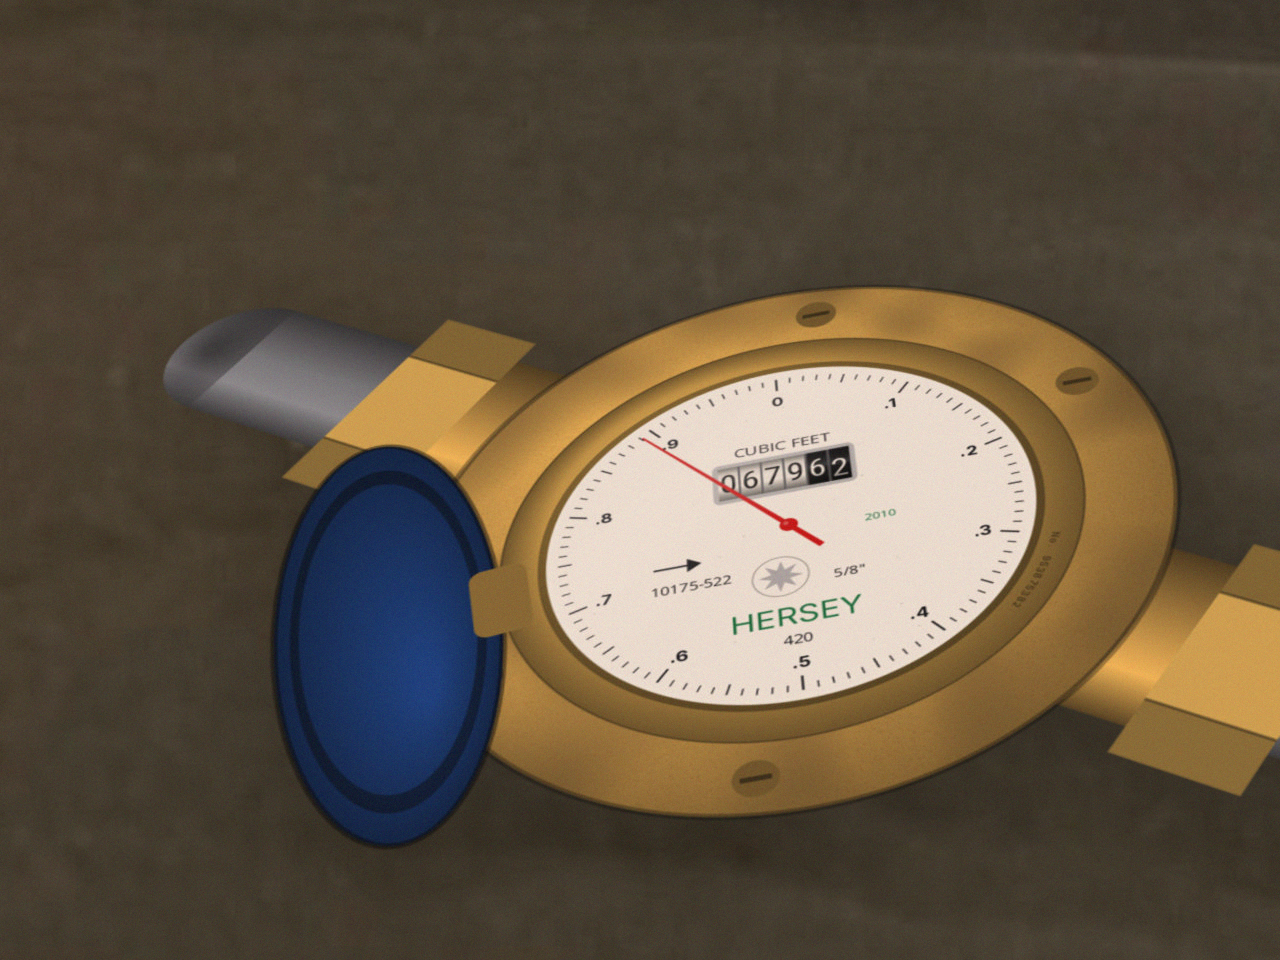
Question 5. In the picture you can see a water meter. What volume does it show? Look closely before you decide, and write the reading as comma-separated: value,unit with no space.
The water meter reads 67961.89,ft³
